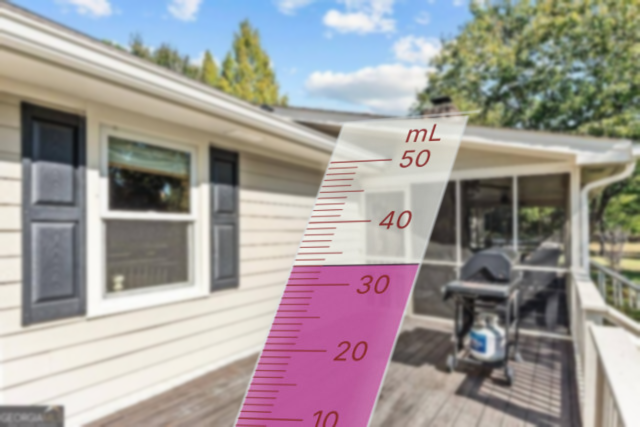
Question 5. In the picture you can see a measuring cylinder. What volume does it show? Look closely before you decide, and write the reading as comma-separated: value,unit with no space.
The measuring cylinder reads 33,mL
